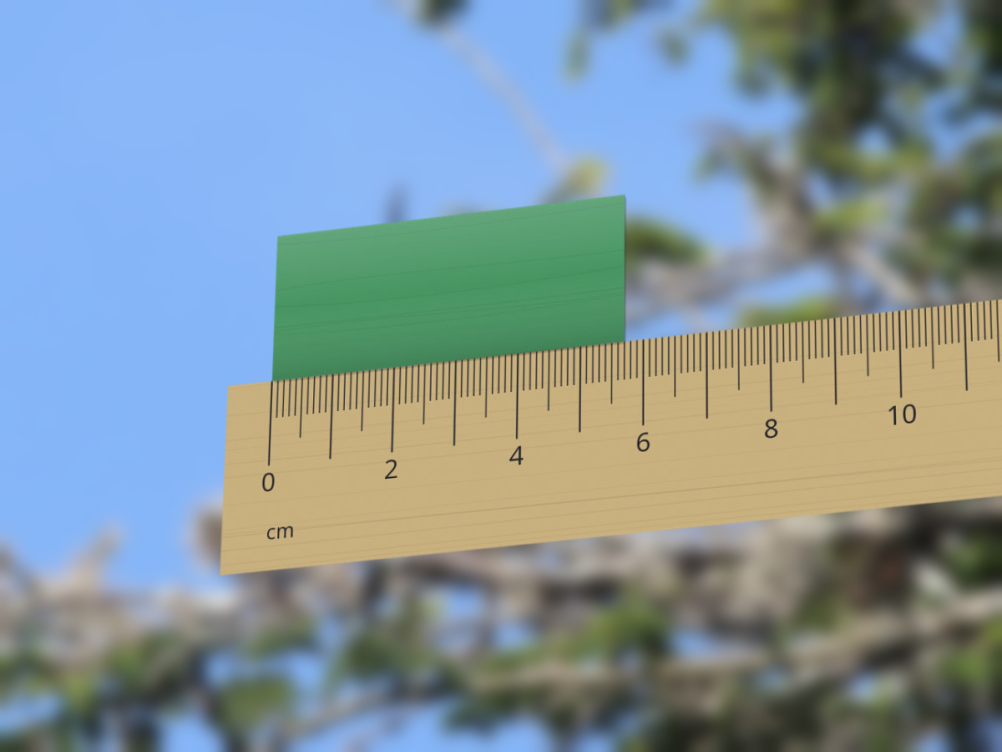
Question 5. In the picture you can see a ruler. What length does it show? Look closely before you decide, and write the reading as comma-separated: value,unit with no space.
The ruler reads 5.7,cm
